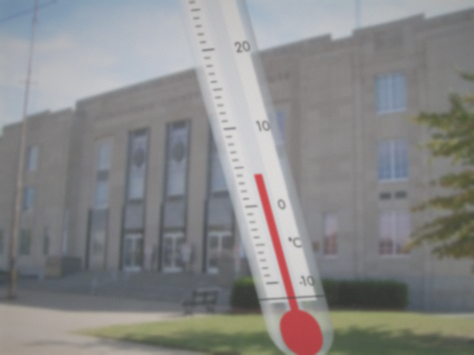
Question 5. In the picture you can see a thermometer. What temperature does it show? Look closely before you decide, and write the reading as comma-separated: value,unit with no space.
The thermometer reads 4,°C
